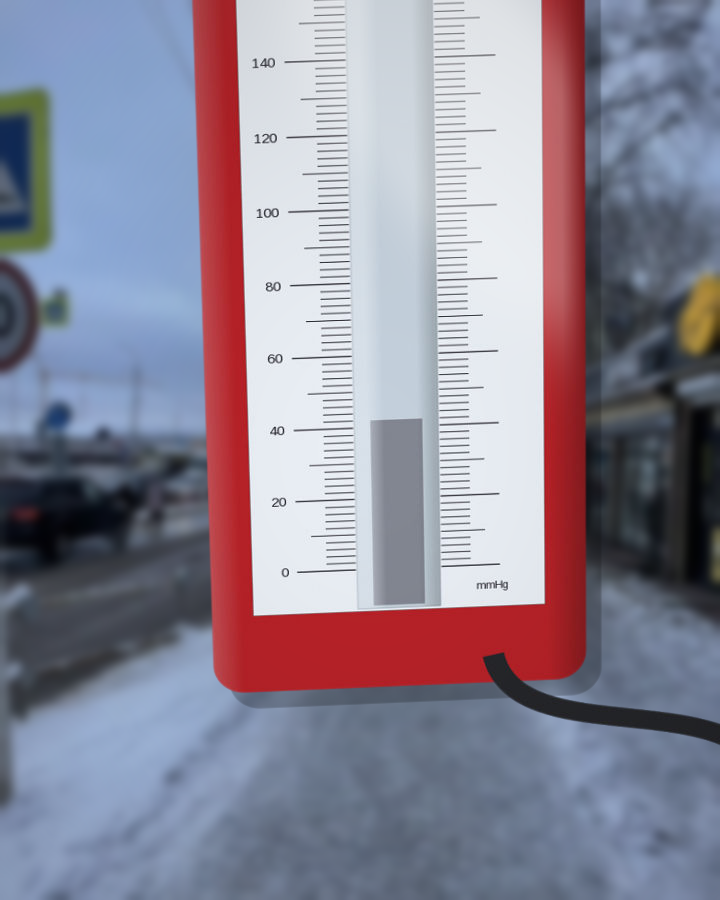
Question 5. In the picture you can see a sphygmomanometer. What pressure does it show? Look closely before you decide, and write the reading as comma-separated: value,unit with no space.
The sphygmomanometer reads 42,mmHg
